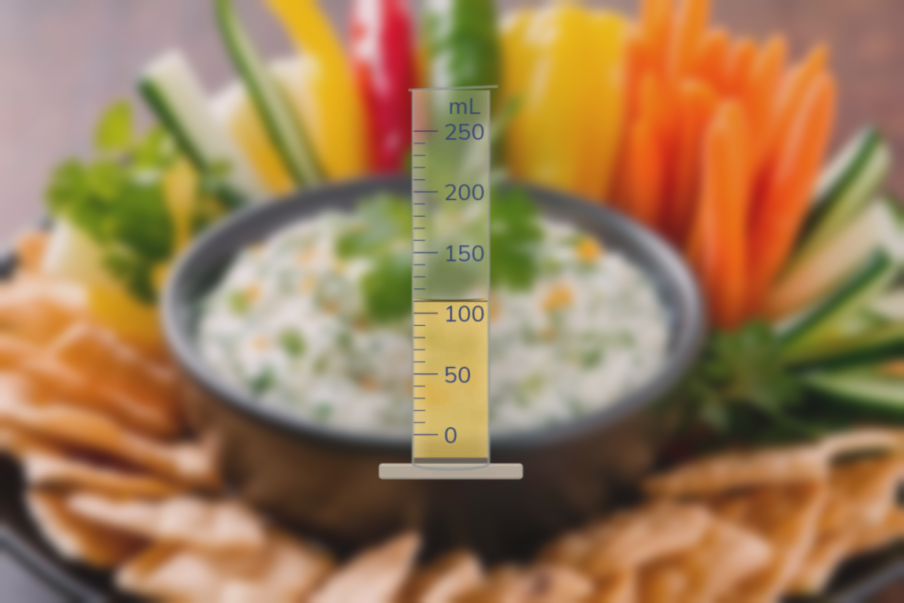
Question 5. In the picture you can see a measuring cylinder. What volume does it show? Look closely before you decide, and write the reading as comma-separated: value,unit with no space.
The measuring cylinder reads 110,mL
